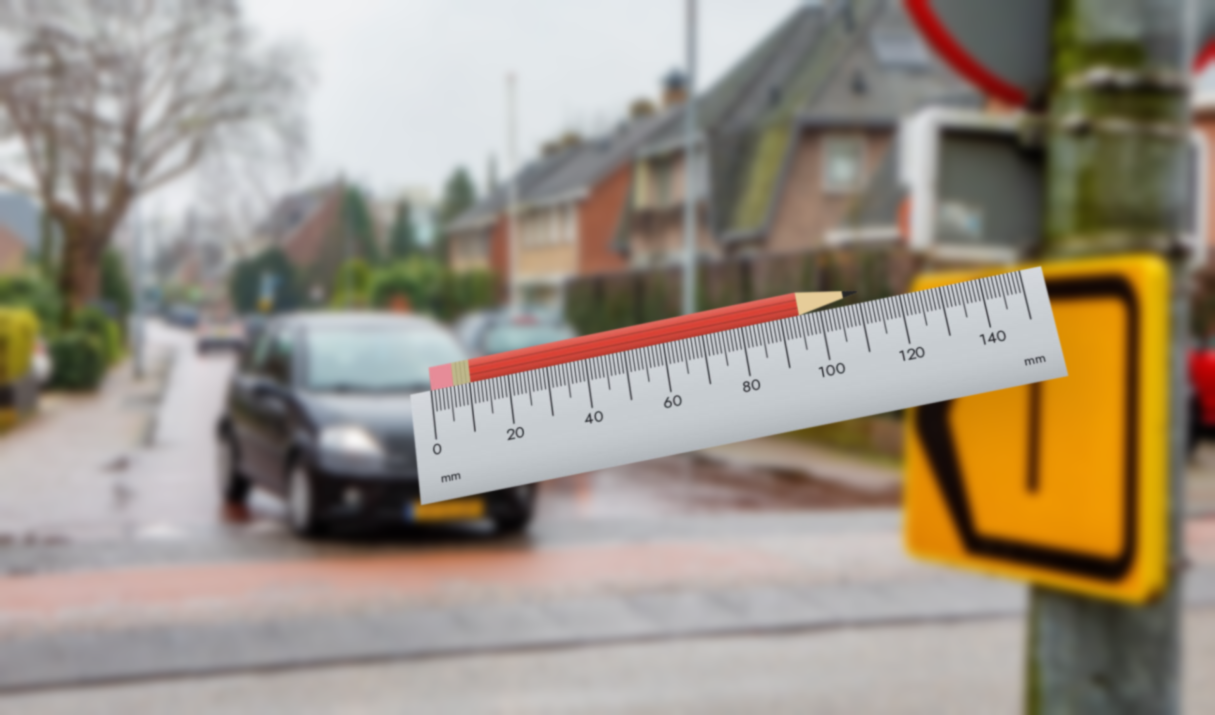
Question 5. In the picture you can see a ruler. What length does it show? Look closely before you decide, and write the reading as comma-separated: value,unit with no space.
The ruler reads 110,mm
